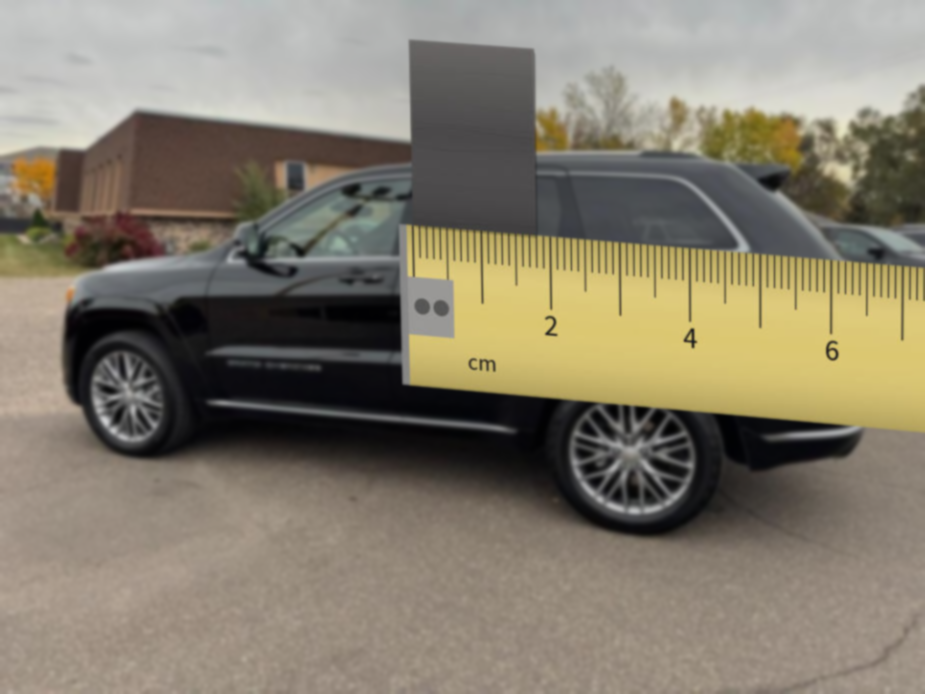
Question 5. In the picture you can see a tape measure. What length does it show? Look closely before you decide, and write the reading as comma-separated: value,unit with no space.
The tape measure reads 1.8,cm
